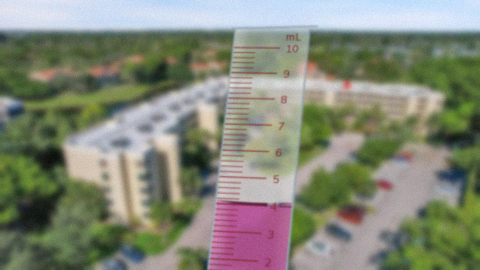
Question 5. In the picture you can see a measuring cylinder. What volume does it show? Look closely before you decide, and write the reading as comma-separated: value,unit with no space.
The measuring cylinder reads 4,mL
